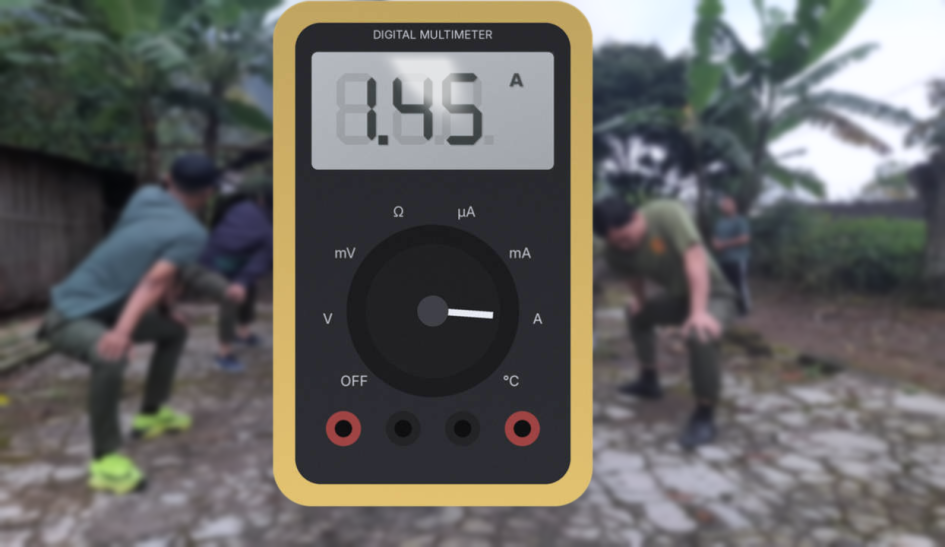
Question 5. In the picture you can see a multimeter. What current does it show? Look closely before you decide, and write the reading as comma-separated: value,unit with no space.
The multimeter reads 1.45,A
